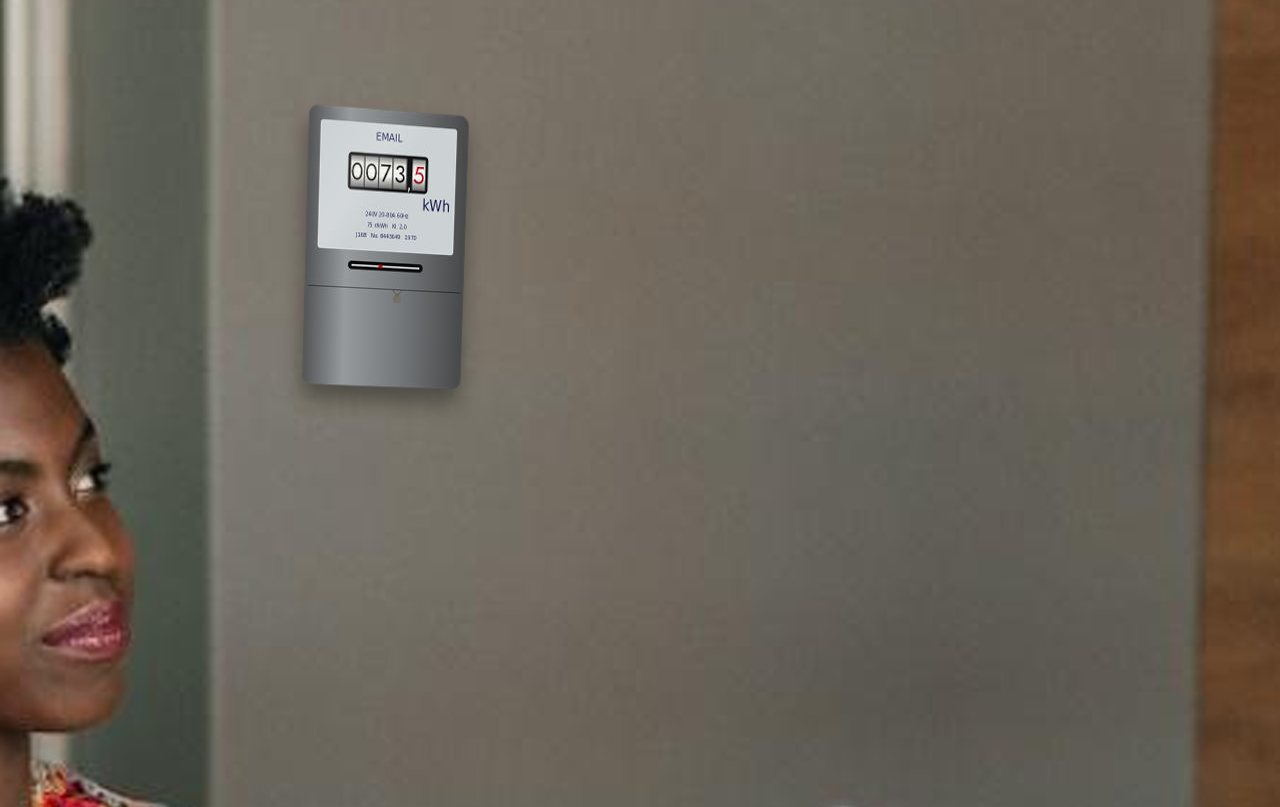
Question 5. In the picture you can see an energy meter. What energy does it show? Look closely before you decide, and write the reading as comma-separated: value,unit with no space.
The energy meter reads 73.5,kWh
